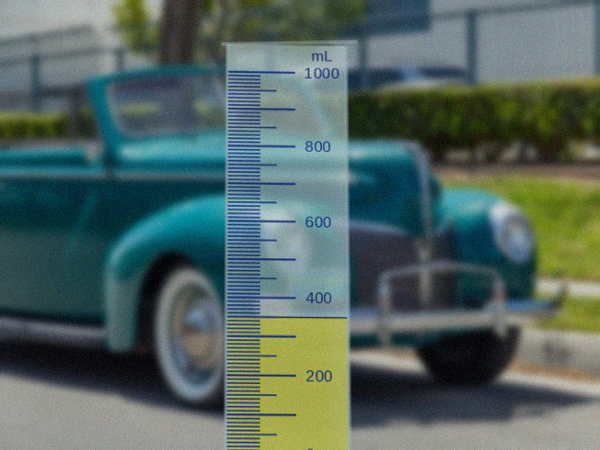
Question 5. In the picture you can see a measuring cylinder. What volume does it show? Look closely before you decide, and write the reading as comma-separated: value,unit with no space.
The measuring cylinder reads 350,mL
